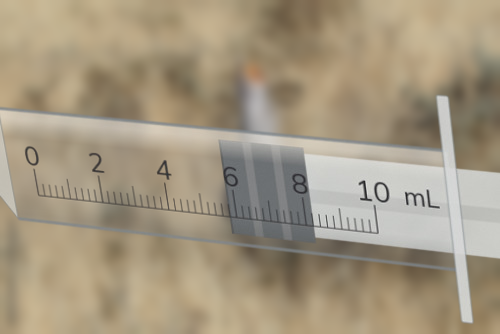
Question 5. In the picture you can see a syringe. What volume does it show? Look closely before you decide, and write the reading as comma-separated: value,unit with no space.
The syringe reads 5.8,mL
